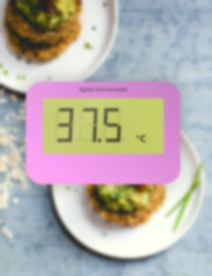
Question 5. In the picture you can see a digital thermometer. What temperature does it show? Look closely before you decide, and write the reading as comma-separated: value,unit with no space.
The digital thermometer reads 37.5,°C
